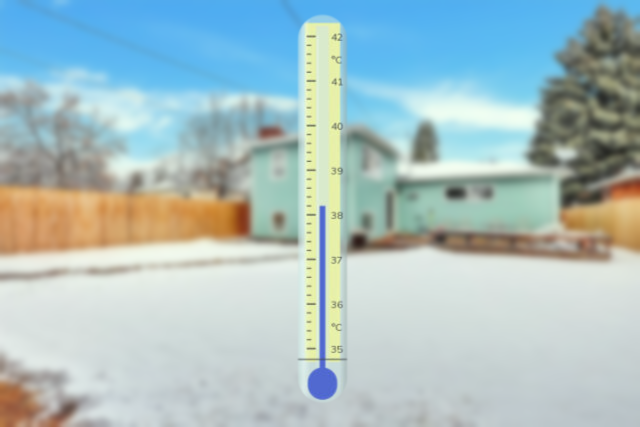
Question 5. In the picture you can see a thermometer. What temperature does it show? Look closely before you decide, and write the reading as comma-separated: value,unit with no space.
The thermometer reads 38.2,°C
